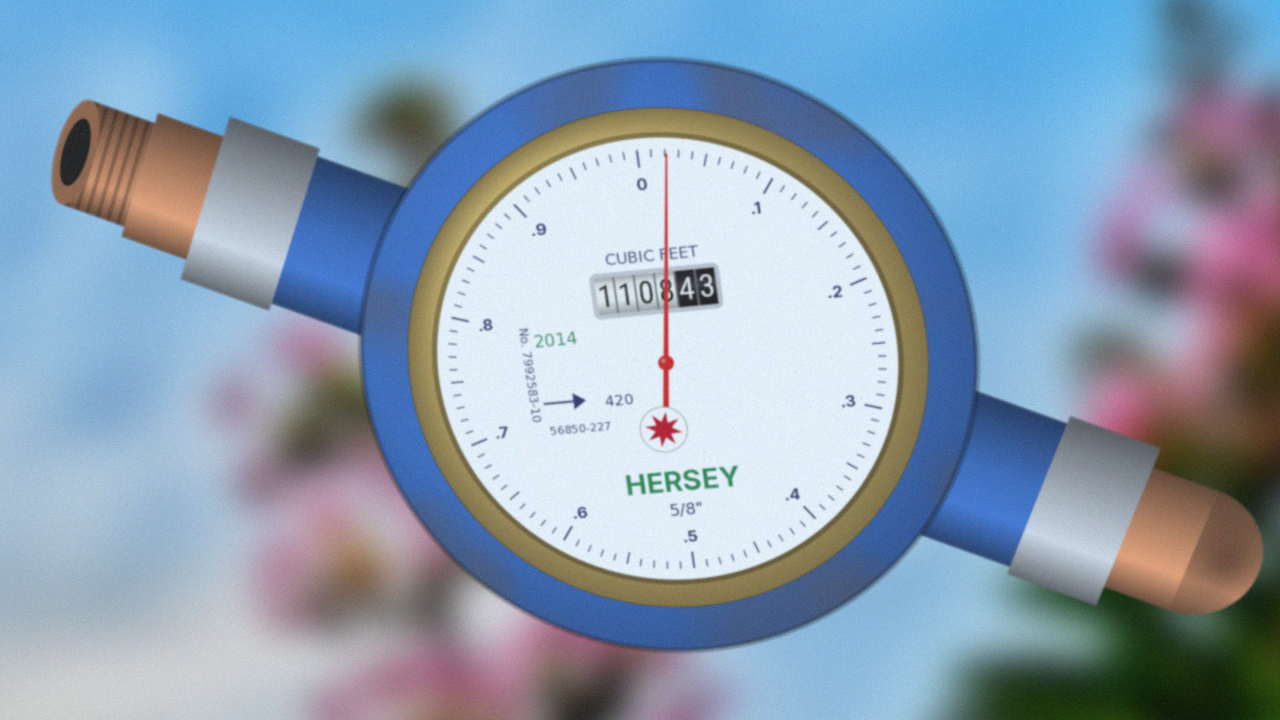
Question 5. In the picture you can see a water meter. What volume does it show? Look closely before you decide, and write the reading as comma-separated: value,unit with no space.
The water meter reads 110843.02,ft³
